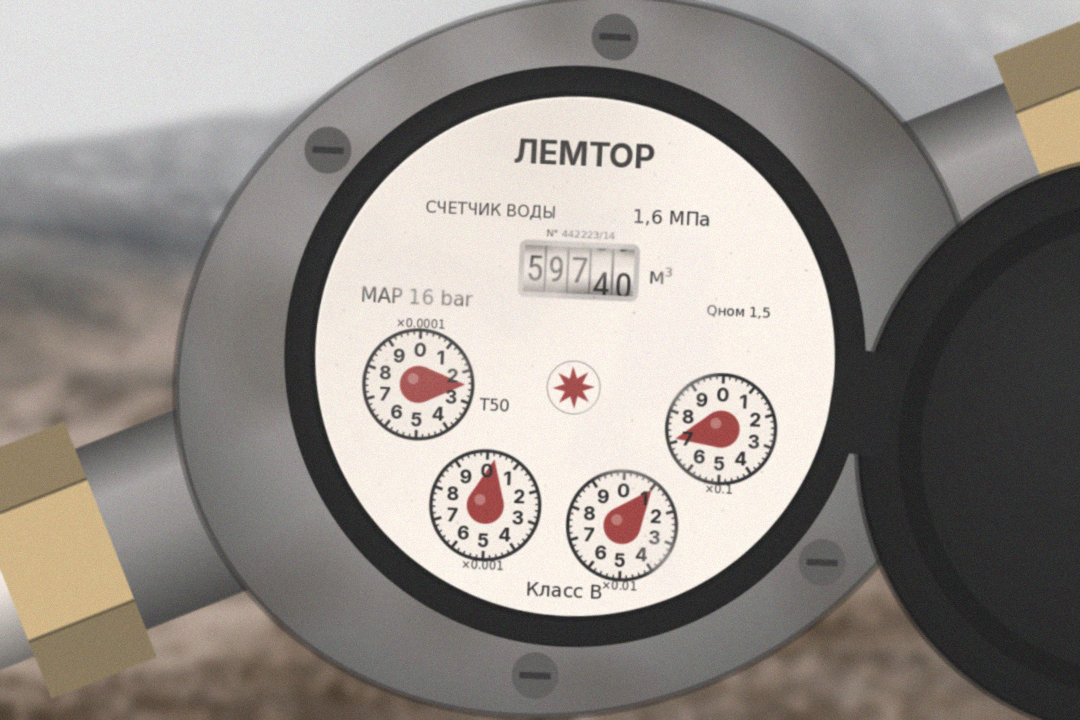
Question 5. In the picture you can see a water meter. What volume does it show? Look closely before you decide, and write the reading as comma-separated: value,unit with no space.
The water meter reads 59739.7102,m³
